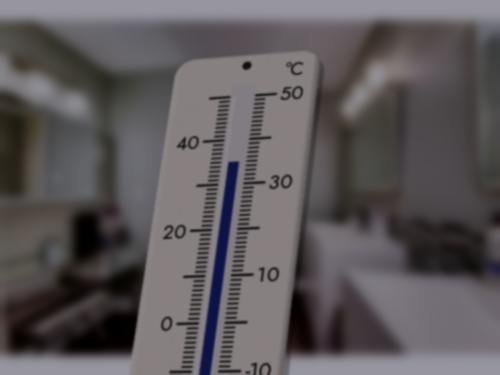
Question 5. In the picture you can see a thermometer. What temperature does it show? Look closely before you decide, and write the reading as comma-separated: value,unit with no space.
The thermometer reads 35,°C
